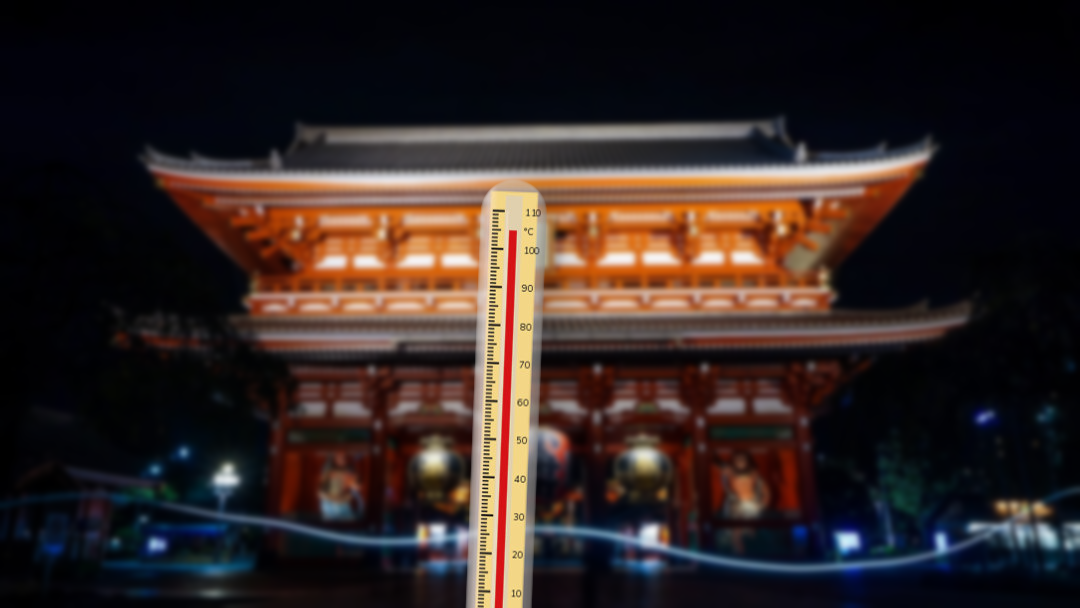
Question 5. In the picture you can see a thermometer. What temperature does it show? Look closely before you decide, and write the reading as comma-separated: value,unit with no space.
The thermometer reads 105,°C
